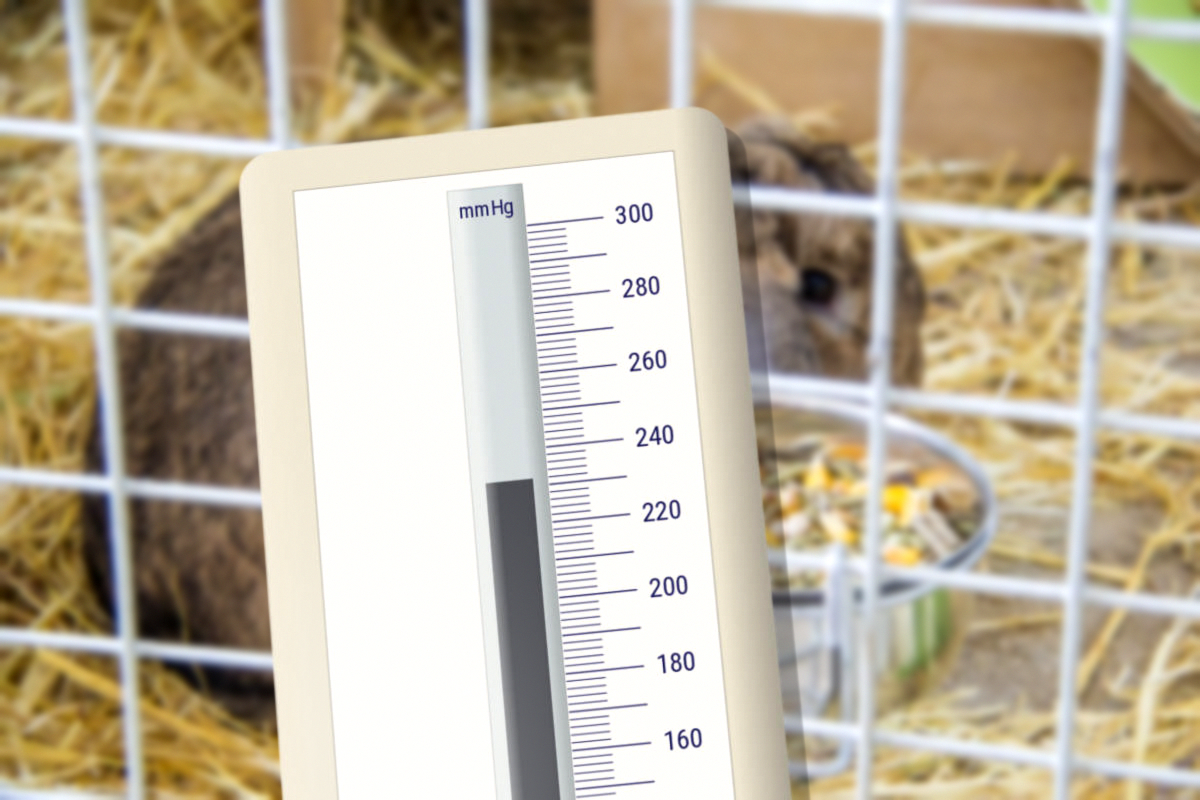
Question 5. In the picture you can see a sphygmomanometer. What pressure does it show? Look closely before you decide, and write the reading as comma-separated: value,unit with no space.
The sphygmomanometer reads 232,mmHg
